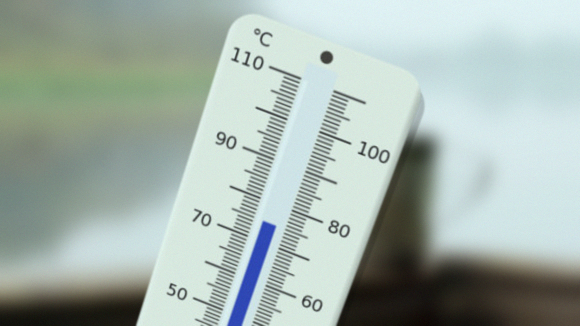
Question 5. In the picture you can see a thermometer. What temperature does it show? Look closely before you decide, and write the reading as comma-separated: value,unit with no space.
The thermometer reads 75,°C
